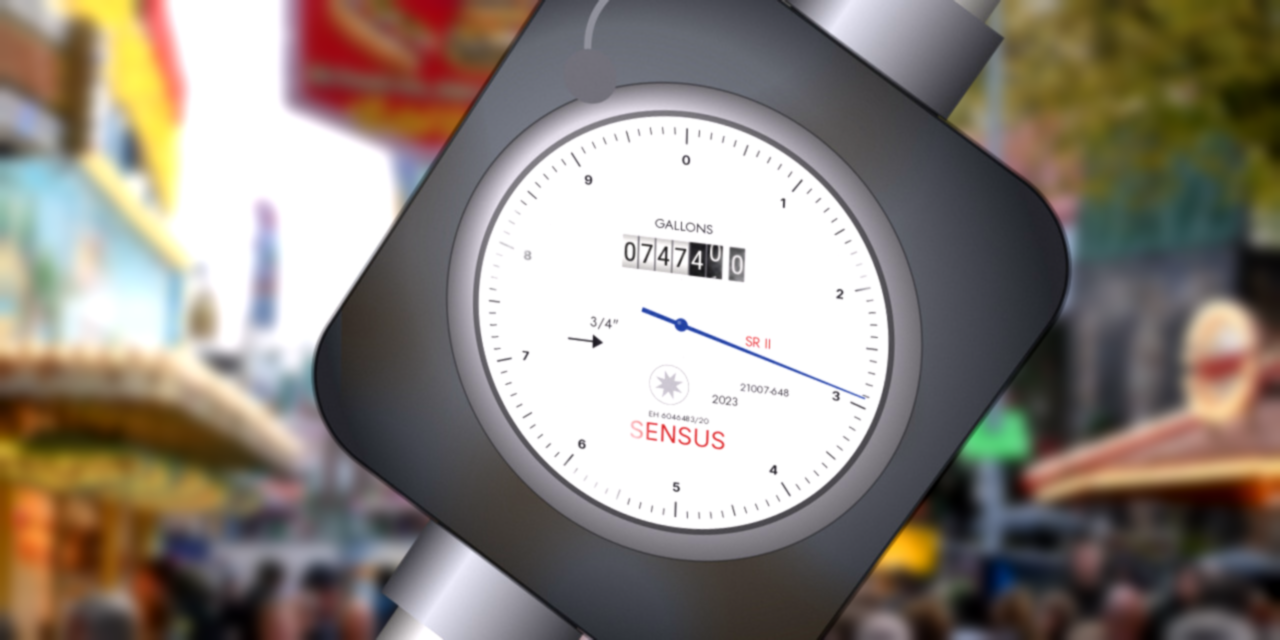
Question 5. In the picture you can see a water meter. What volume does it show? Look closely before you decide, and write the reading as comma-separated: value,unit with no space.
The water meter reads 747402.9,gal
